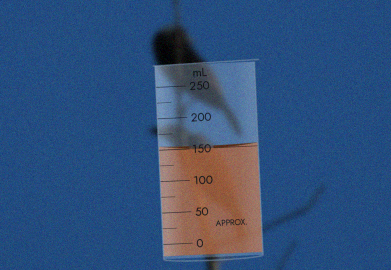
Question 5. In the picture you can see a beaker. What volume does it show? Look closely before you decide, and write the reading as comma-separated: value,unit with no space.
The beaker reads 150,mL
